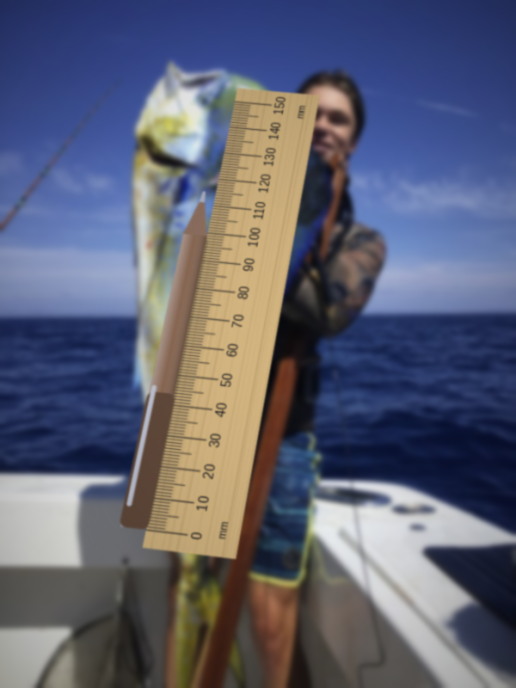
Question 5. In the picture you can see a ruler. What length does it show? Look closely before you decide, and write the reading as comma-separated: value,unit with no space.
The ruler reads 115,mm
